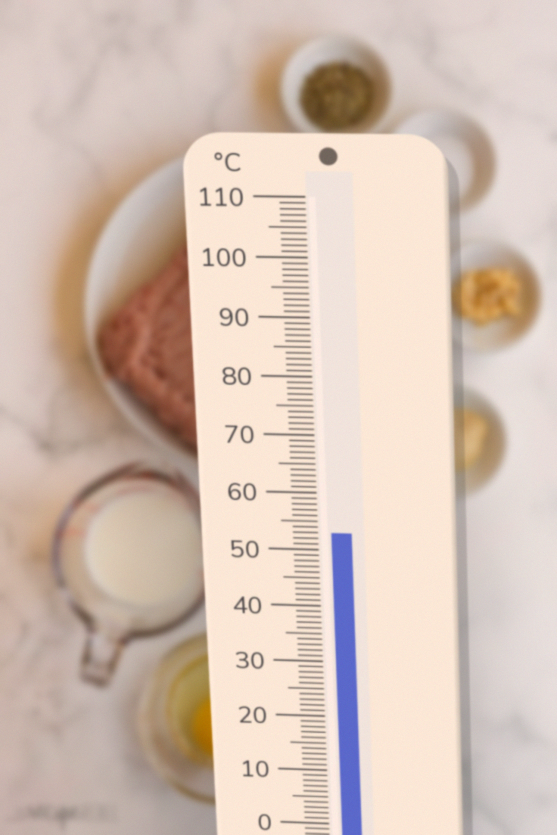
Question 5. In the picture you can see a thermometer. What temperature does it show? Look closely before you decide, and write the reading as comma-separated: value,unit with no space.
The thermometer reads 53,°C
